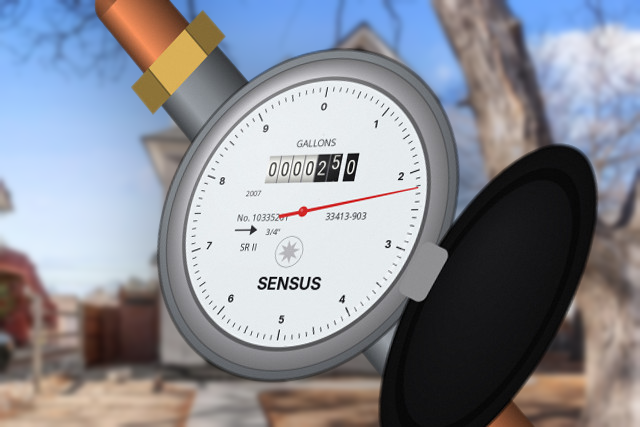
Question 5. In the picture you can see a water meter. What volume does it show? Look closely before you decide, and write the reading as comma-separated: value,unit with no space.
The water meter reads 252.2,gal
